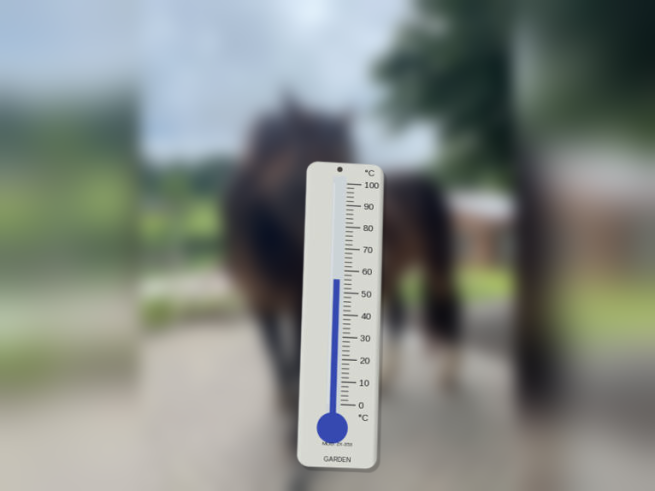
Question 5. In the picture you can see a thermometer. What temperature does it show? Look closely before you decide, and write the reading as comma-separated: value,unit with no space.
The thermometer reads 56,°C
